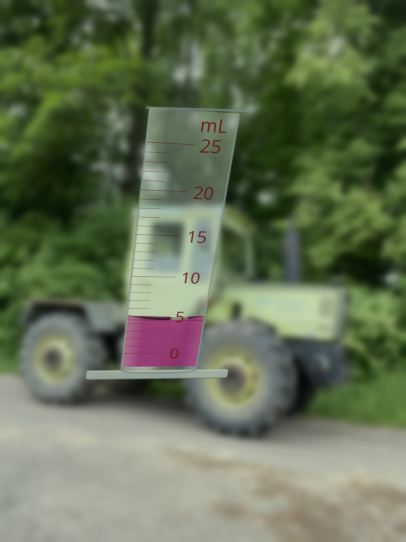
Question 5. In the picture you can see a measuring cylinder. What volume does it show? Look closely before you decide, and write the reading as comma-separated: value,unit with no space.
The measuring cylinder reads 4.5,mL
